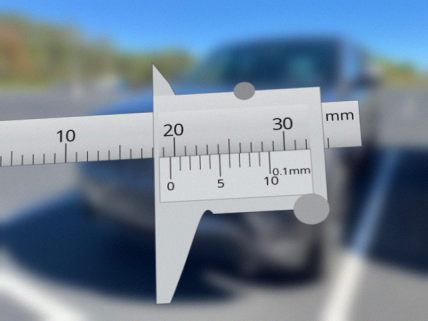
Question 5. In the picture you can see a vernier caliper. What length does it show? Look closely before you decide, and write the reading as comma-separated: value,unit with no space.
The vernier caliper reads 19.6,mm
